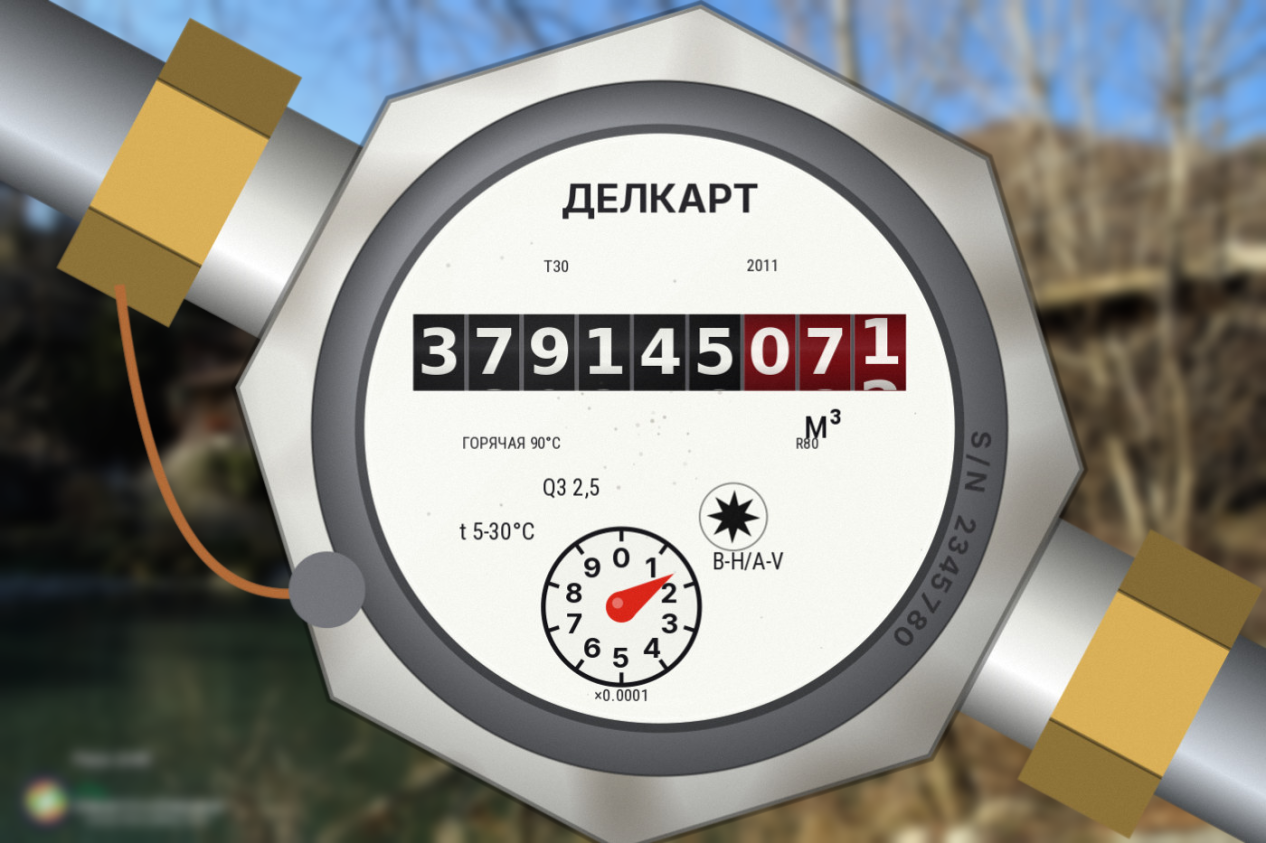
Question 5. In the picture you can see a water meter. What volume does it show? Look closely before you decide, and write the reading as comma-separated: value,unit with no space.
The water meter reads 379145.0711,m³
